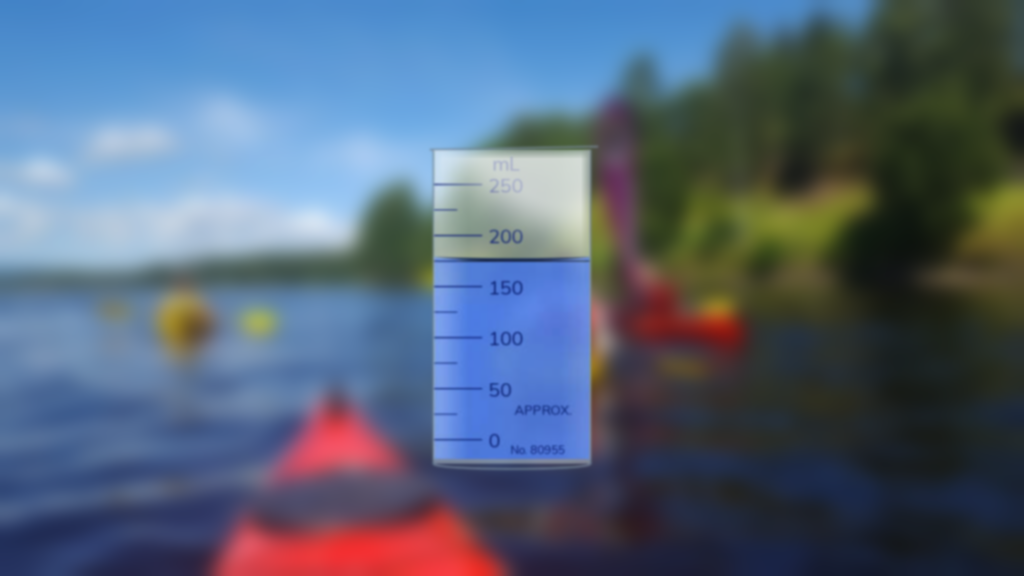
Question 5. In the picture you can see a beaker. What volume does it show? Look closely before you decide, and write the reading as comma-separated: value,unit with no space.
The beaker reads 175,mL
